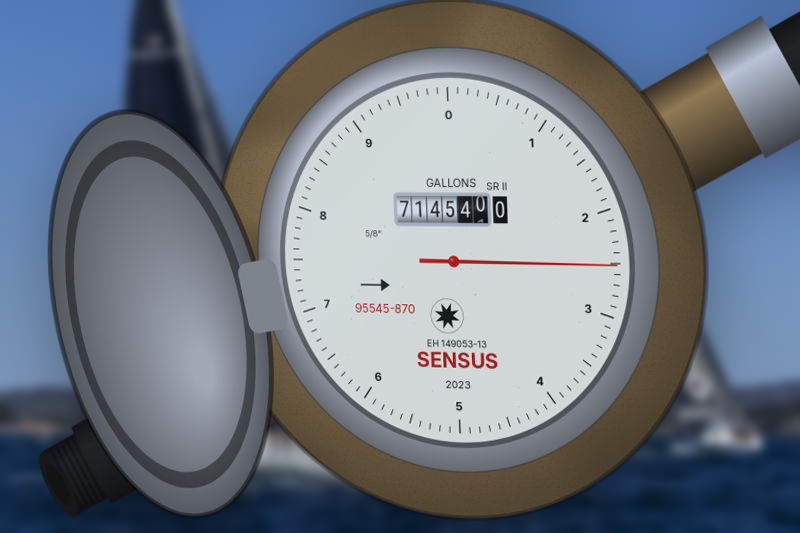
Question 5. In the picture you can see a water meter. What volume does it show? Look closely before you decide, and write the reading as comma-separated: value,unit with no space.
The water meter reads 7145402.5,gal
